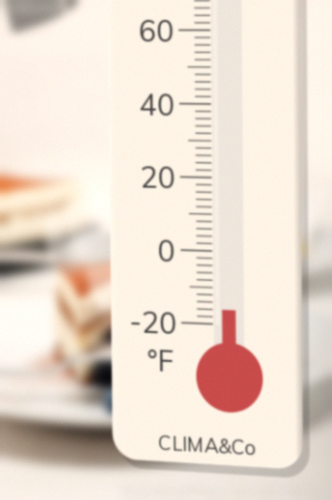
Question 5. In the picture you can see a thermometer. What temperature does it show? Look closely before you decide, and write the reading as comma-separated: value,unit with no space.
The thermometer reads -16,°F
